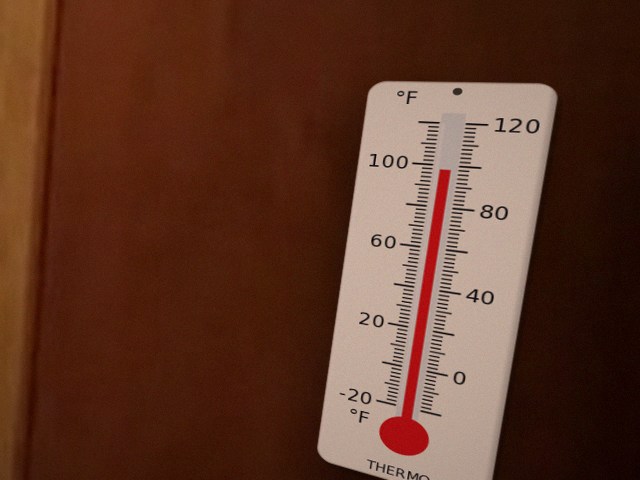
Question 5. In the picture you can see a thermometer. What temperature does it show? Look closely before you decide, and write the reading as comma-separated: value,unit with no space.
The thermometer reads 98,°F
